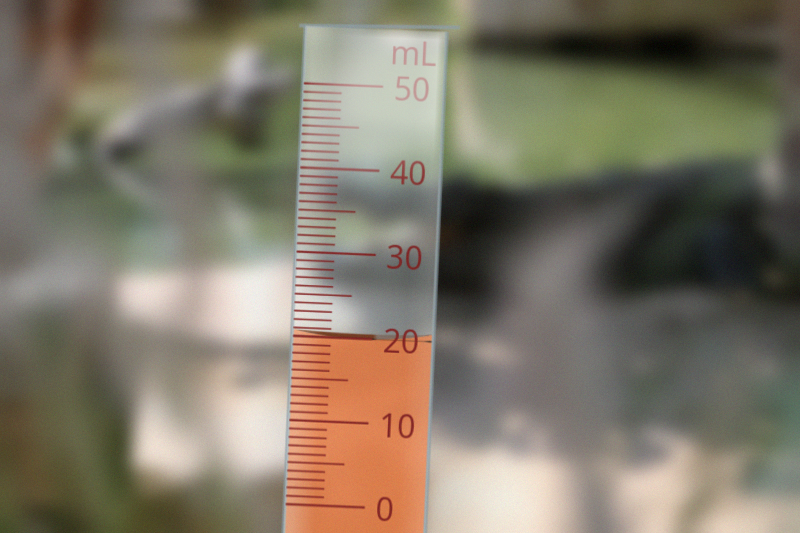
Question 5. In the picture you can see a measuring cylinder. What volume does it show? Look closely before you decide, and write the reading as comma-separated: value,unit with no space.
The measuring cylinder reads 20,mL
